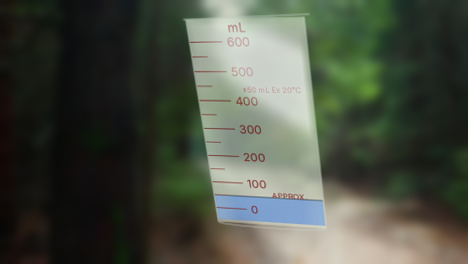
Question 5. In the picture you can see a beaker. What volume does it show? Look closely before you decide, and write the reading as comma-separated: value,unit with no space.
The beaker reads 50,mL
